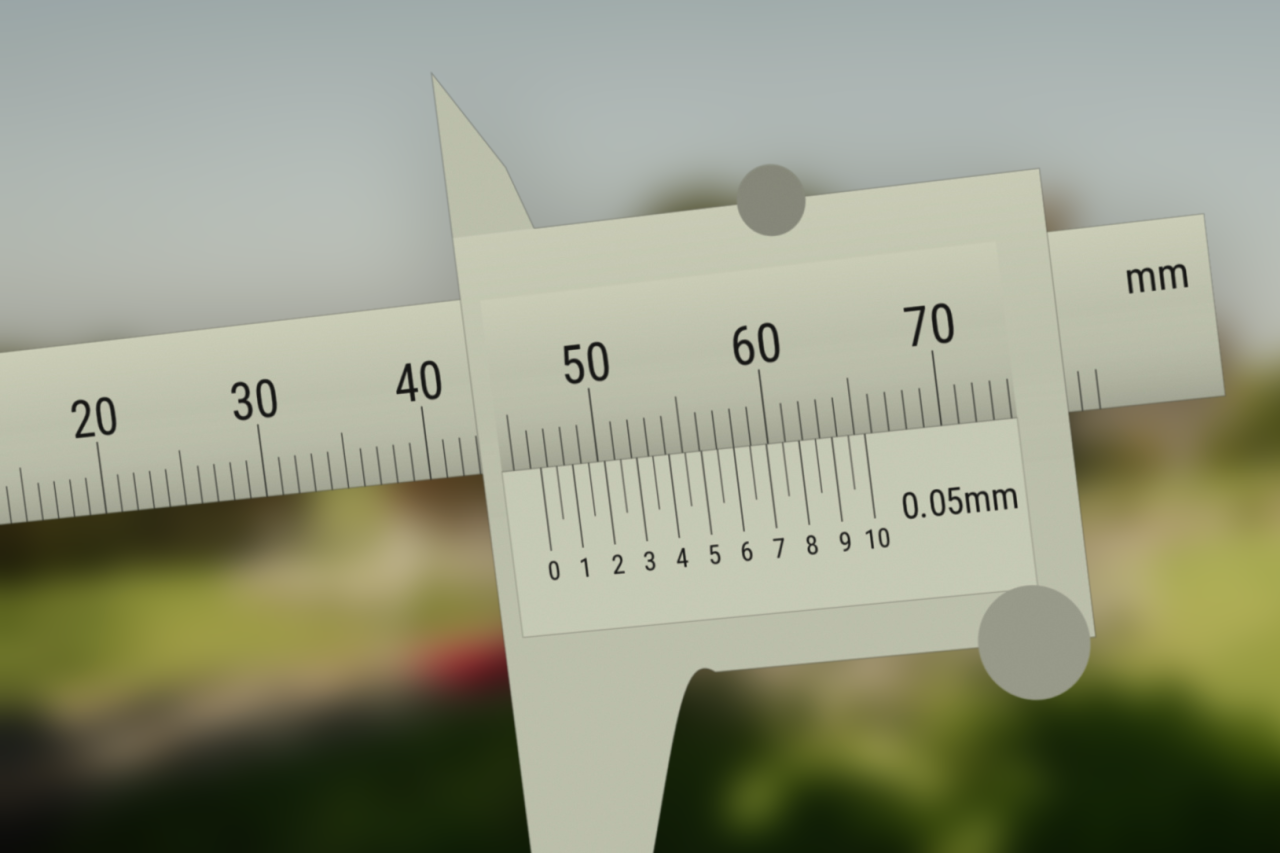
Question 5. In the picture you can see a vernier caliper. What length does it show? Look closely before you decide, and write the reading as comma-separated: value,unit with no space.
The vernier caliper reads 46.6,mm
